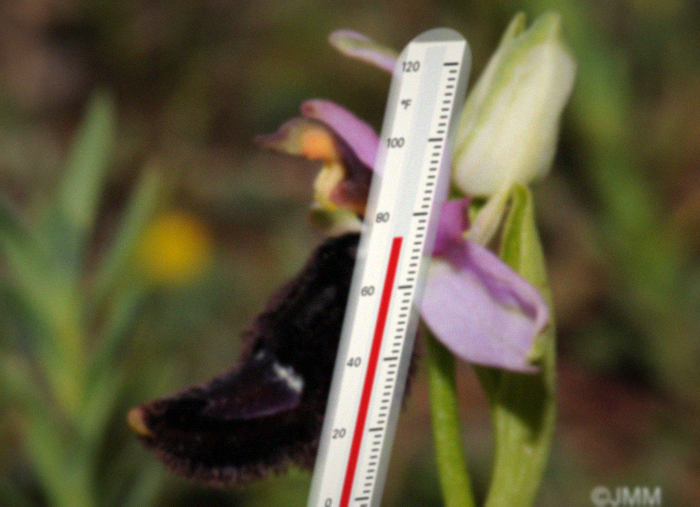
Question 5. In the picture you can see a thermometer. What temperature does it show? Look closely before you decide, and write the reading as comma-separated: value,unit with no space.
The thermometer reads 74,°F
